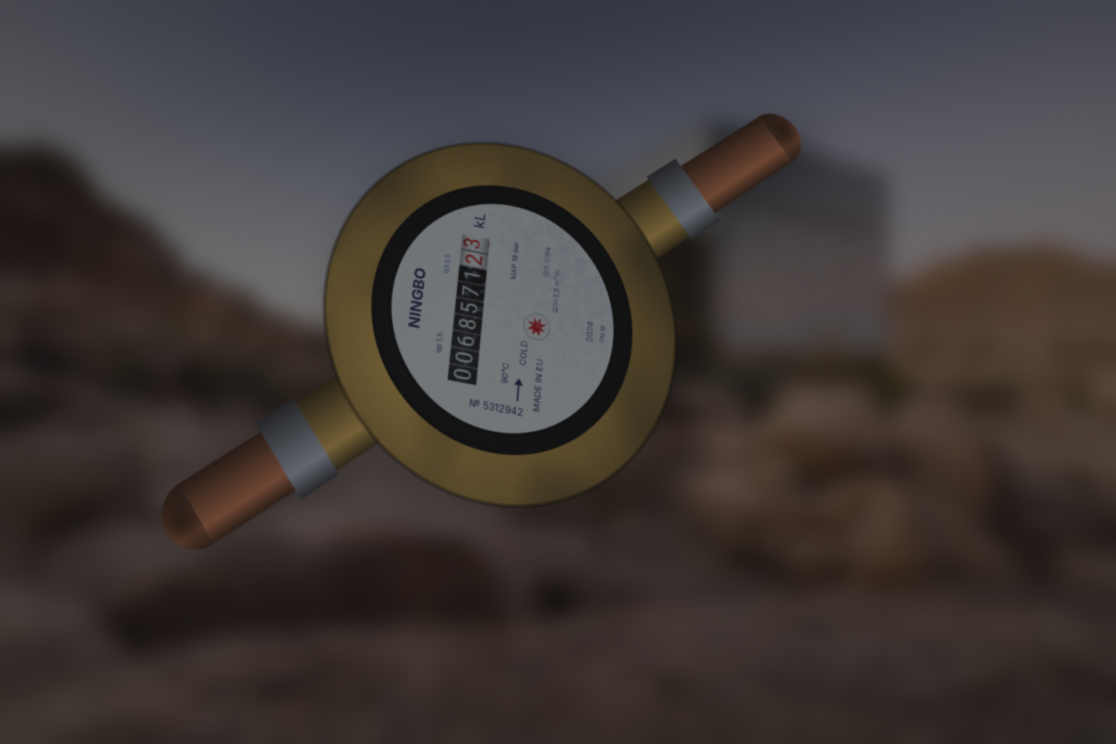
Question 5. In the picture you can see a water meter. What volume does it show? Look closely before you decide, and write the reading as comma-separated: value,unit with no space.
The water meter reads 68571.23,kL
